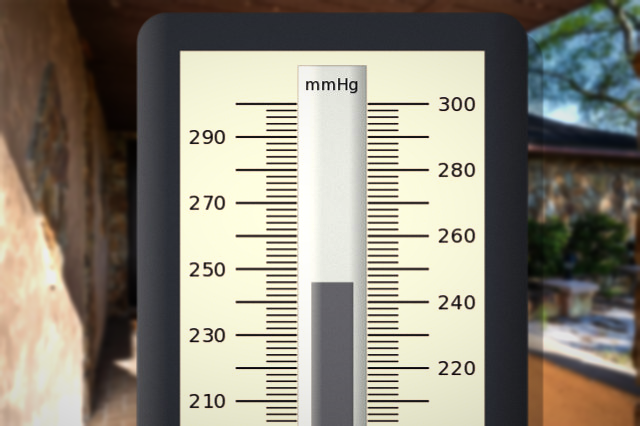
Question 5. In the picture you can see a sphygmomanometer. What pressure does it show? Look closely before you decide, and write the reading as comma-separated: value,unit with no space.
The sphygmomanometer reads 246,mmHg
